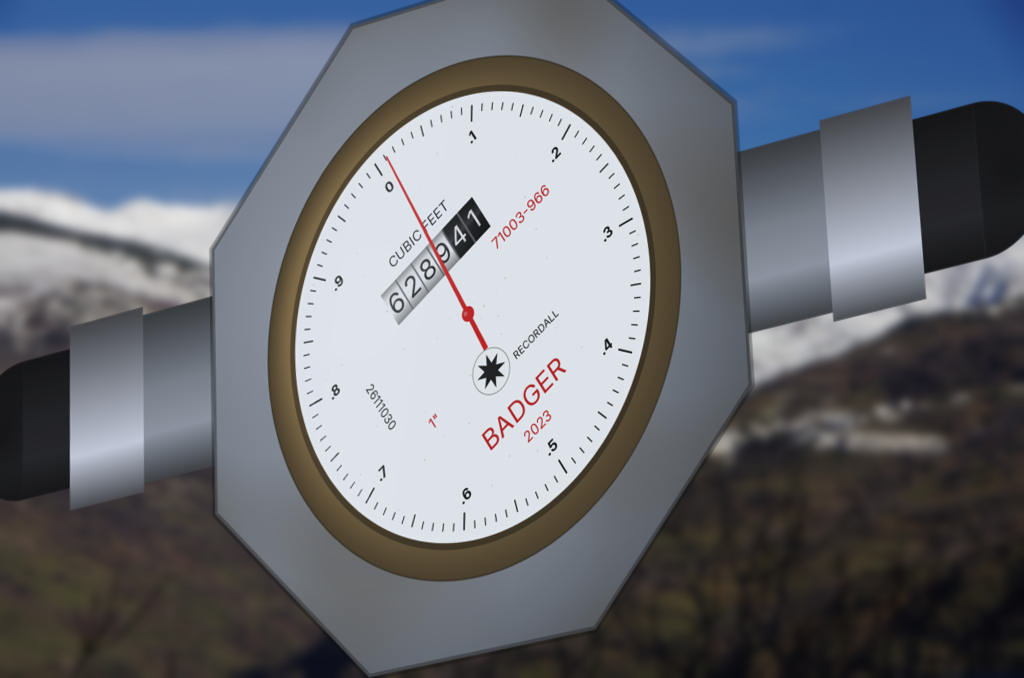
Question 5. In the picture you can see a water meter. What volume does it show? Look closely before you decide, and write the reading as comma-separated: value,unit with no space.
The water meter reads 628941.01,ft³
